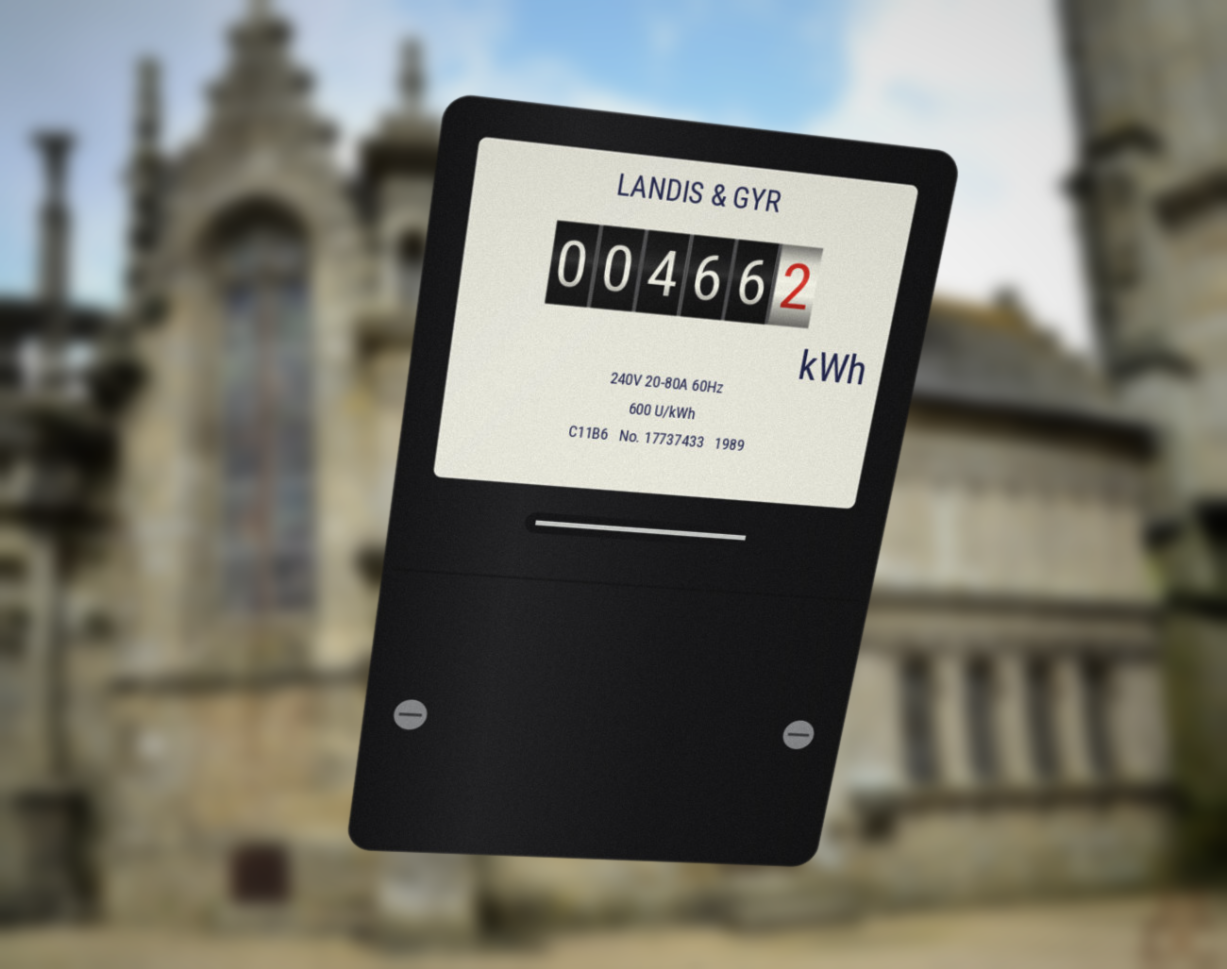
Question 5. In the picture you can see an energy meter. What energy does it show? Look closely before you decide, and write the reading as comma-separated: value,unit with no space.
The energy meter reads 466.2,kWh
